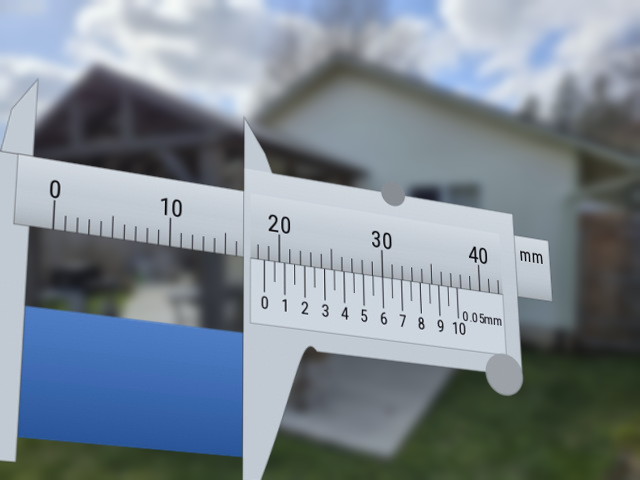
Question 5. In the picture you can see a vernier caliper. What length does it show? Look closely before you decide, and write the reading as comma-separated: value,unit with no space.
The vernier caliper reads 18.6,mm
